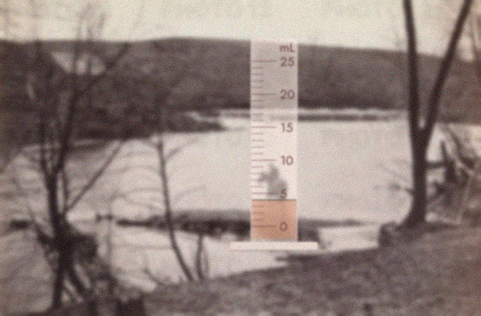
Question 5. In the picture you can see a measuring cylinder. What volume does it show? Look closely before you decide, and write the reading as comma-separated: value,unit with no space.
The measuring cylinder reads 4,mL
